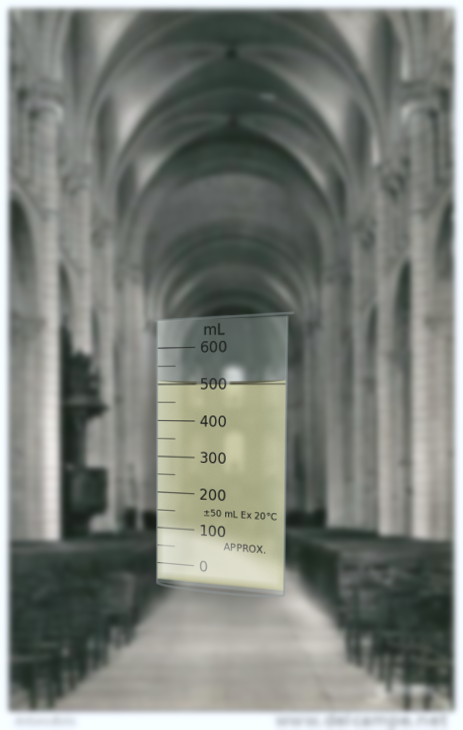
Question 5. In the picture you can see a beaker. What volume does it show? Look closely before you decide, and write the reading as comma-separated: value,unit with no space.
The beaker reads 500,mL
